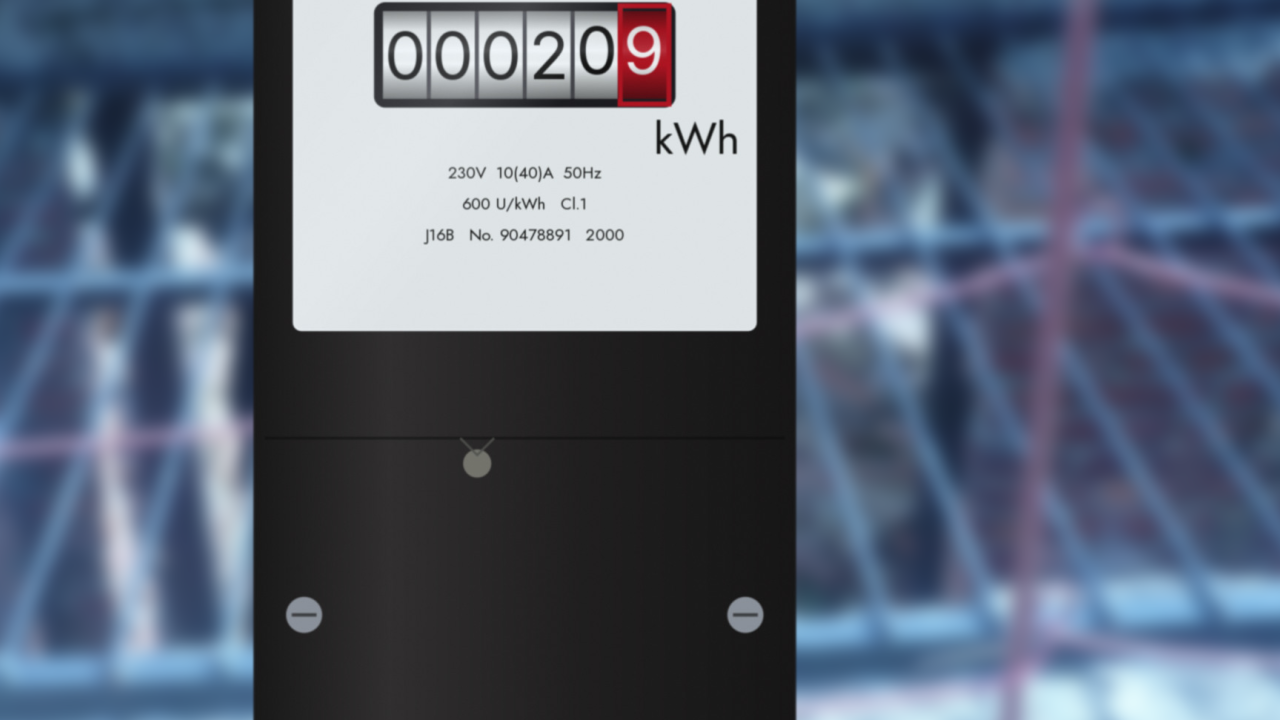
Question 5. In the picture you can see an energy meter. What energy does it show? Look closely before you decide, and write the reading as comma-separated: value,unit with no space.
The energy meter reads 20.9,kWh
